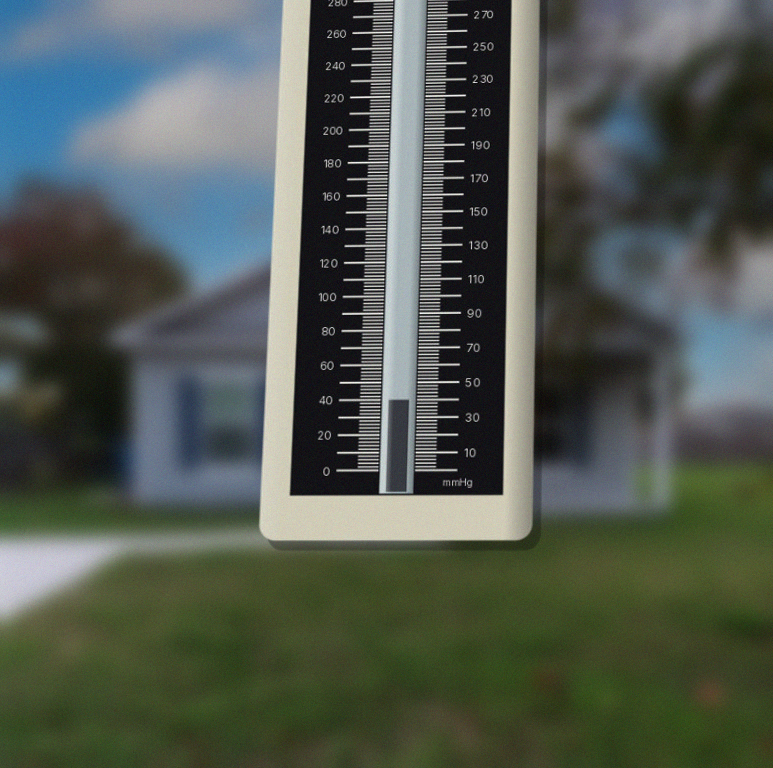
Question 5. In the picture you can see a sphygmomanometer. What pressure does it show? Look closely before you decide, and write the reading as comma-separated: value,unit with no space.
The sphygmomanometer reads 40,mmHg
